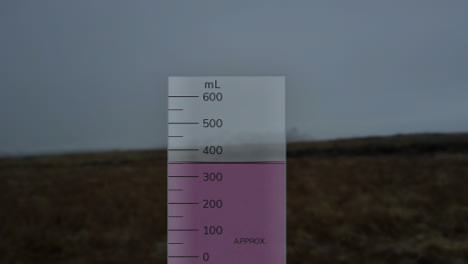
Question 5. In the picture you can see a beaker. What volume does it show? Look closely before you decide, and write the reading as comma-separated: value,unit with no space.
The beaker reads 350,mL
